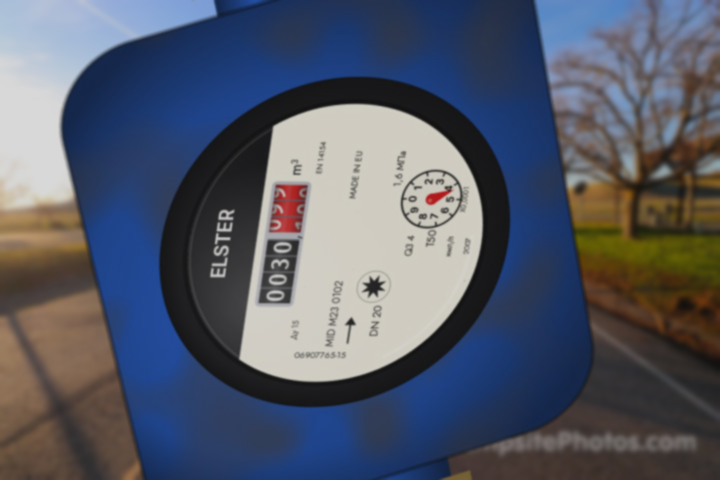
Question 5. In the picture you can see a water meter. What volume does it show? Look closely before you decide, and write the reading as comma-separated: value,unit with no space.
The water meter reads 30.0994,m³
